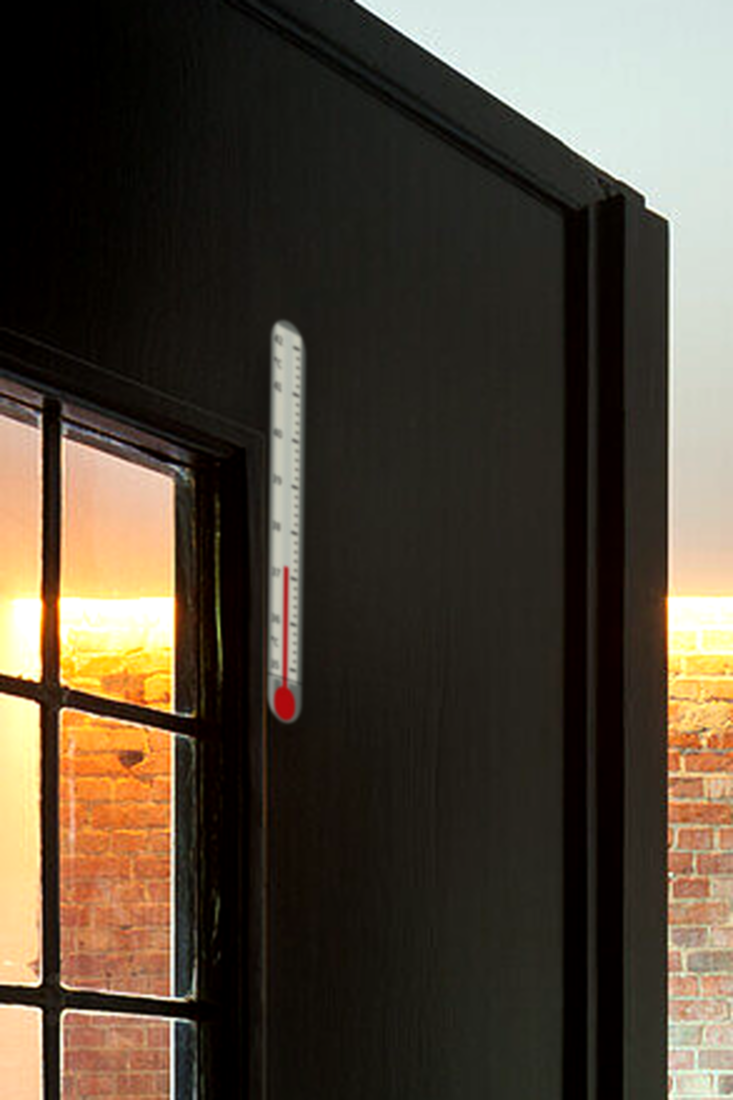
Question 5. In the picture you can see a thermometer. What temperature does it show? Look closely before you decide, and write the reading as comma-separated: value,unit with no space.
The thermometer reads 37.2,°C
